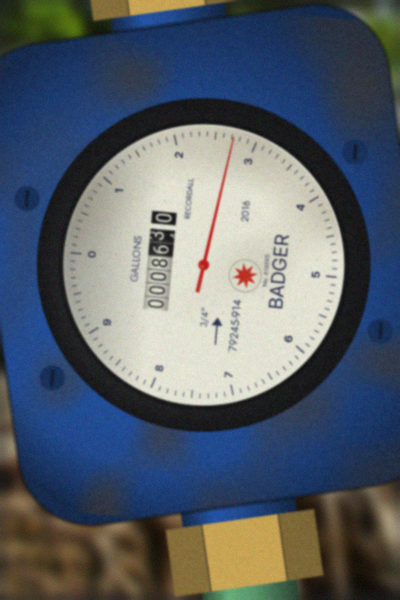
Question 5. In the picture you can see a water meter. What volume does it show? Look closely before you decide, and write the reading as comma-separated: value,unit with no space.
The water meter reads 8632.7,gal
